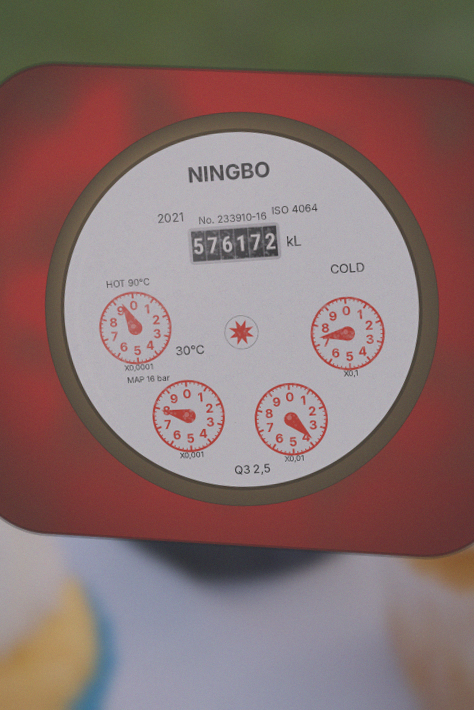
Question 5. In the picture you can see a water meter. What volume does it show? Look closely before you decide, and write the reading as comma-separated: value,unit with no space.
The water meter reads 576172.7379,kL
